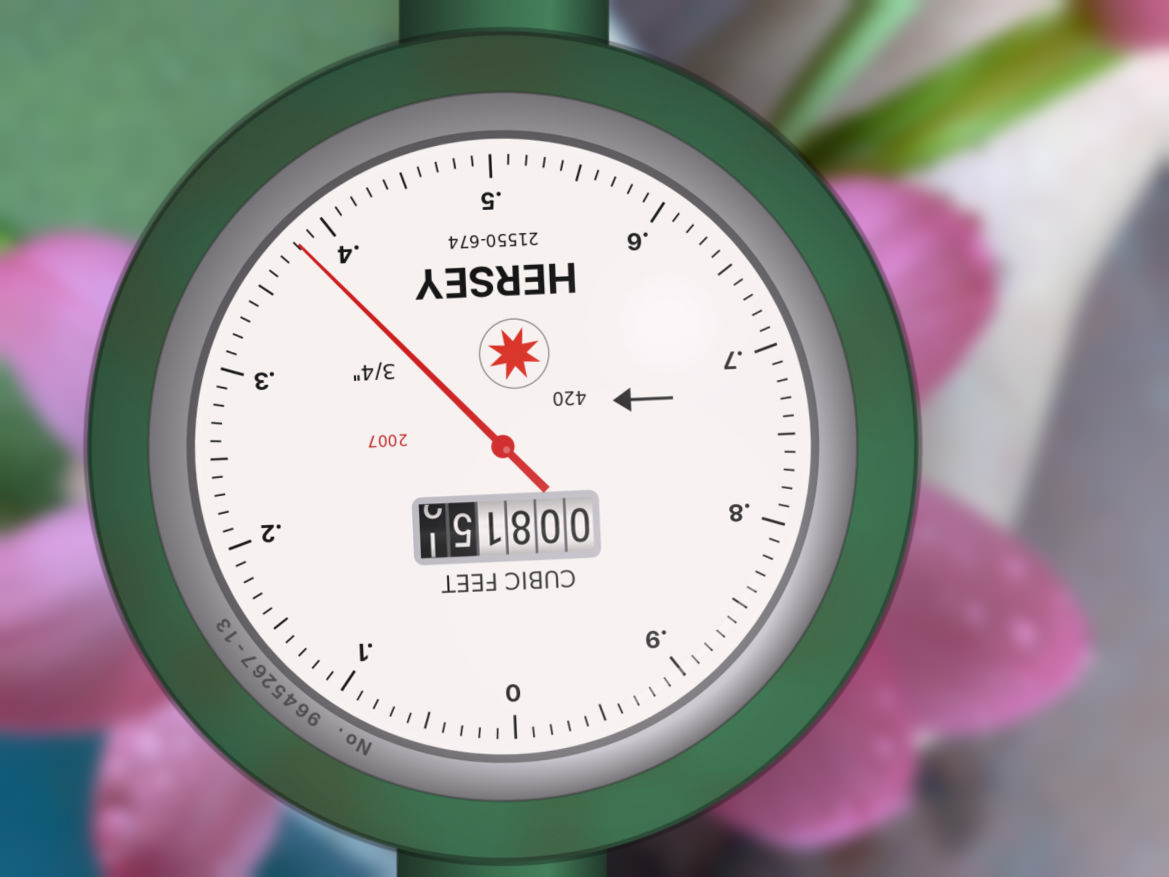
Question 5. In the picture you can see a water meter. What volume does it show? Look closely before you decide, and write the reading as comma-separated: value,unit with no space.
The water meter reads 8151.38,ft³
